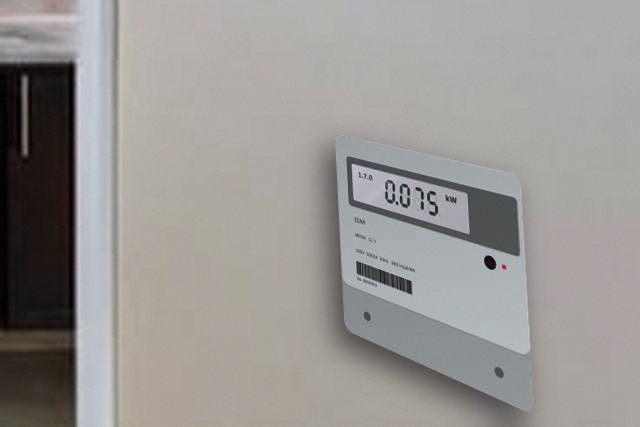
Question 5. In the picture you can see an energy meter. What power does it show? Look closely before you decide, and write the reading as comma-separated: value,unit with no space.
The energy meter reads 0.075,kW
